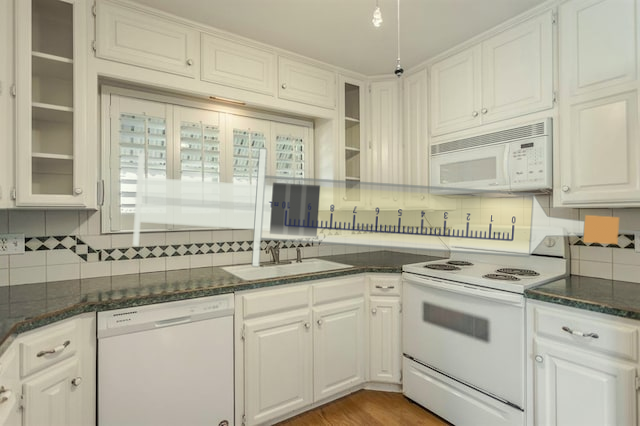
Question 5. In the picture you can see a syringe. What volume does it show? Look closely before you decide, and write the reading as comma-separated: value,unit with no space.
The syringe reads 8.6,mL
